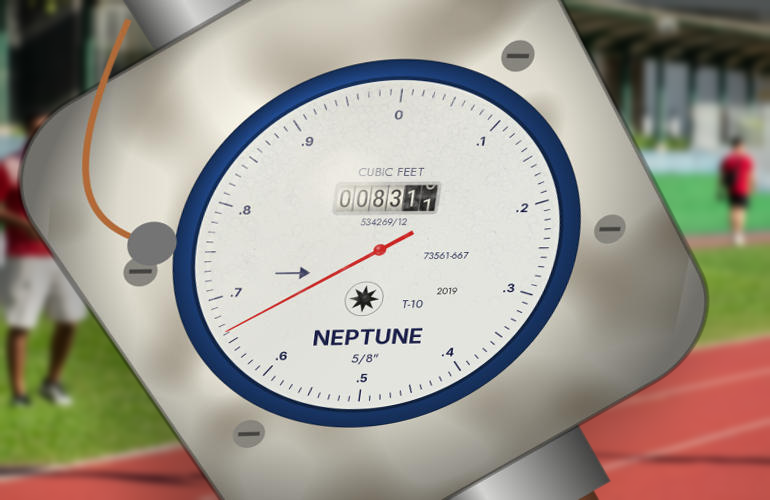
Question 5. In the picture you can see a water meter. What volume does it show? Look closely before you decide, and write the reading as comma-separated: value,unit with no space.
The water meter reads 8310.66,ft³
